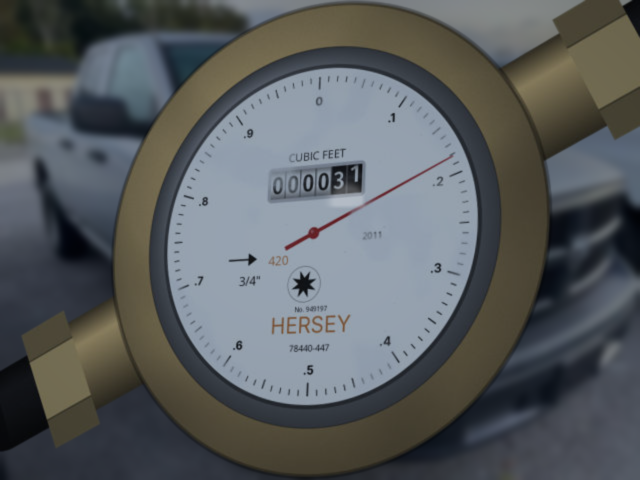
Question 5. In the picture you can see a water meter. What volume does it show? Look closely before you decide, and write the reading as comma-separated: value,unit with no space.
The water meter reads 31.18,ft³
